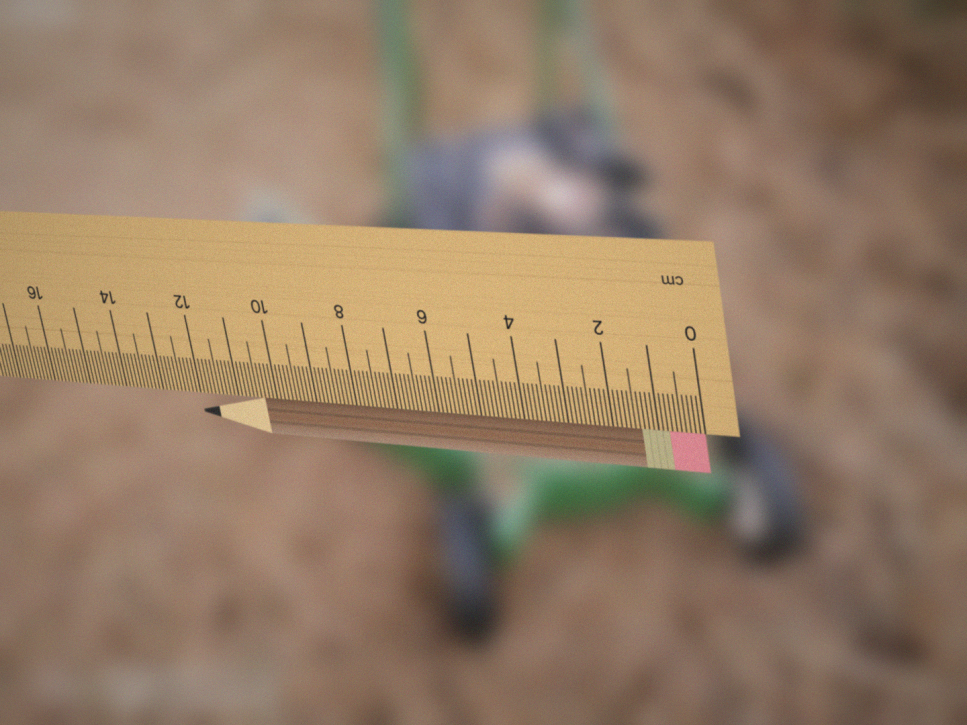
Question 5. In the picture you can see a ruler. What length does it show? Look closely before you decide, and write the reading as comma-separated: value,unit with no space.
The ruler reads 12,cm
